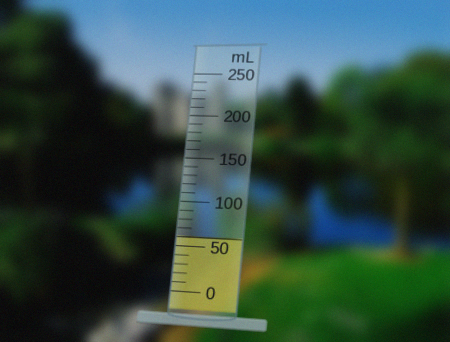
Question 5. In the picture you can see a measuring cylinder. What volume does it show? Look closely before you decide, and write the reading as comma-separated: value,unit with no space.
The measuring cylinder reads 60,mL
